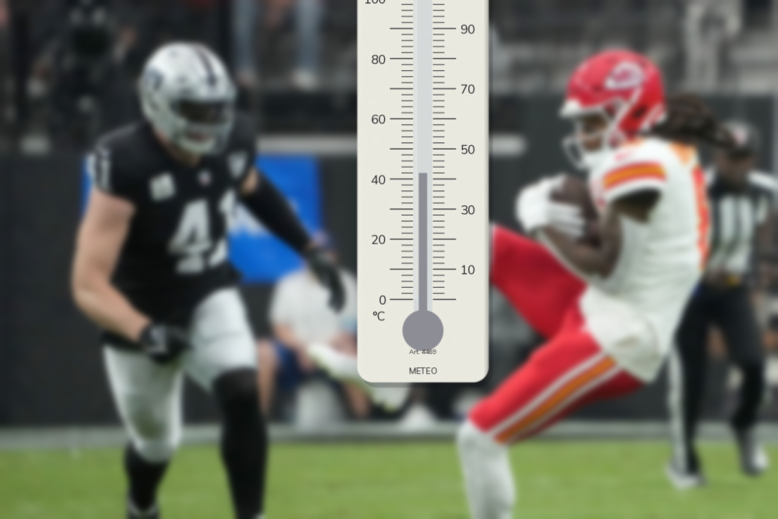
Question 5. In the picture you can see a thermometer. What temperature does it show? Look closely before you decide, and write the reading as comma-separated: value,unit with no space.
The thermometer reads 42,°C
